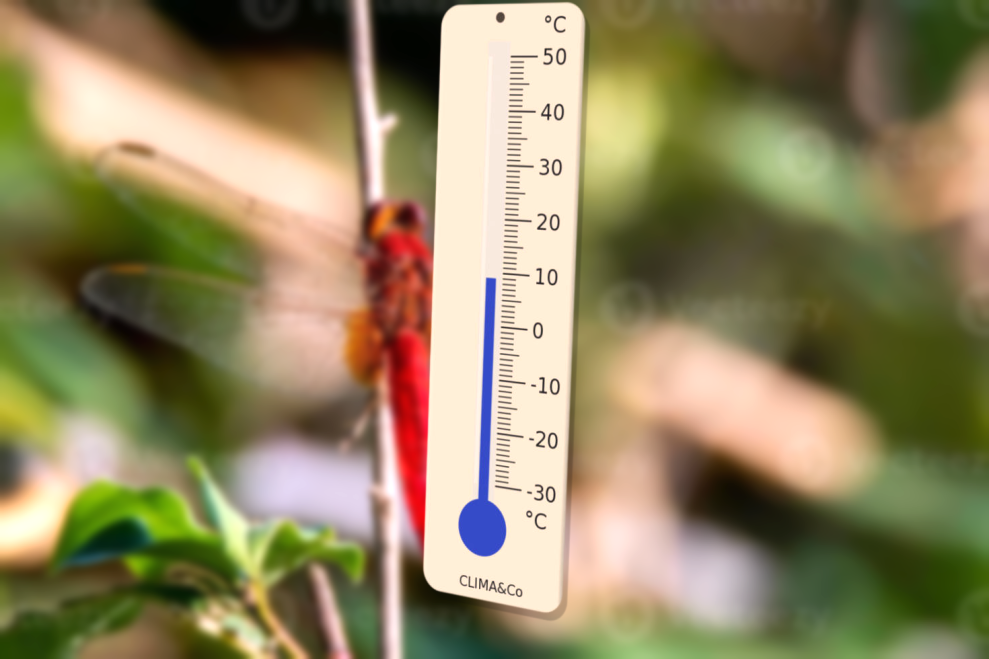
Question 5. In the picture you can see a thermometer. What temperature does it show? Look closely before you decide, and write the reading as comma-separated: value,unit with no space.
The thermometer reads 9,°C
